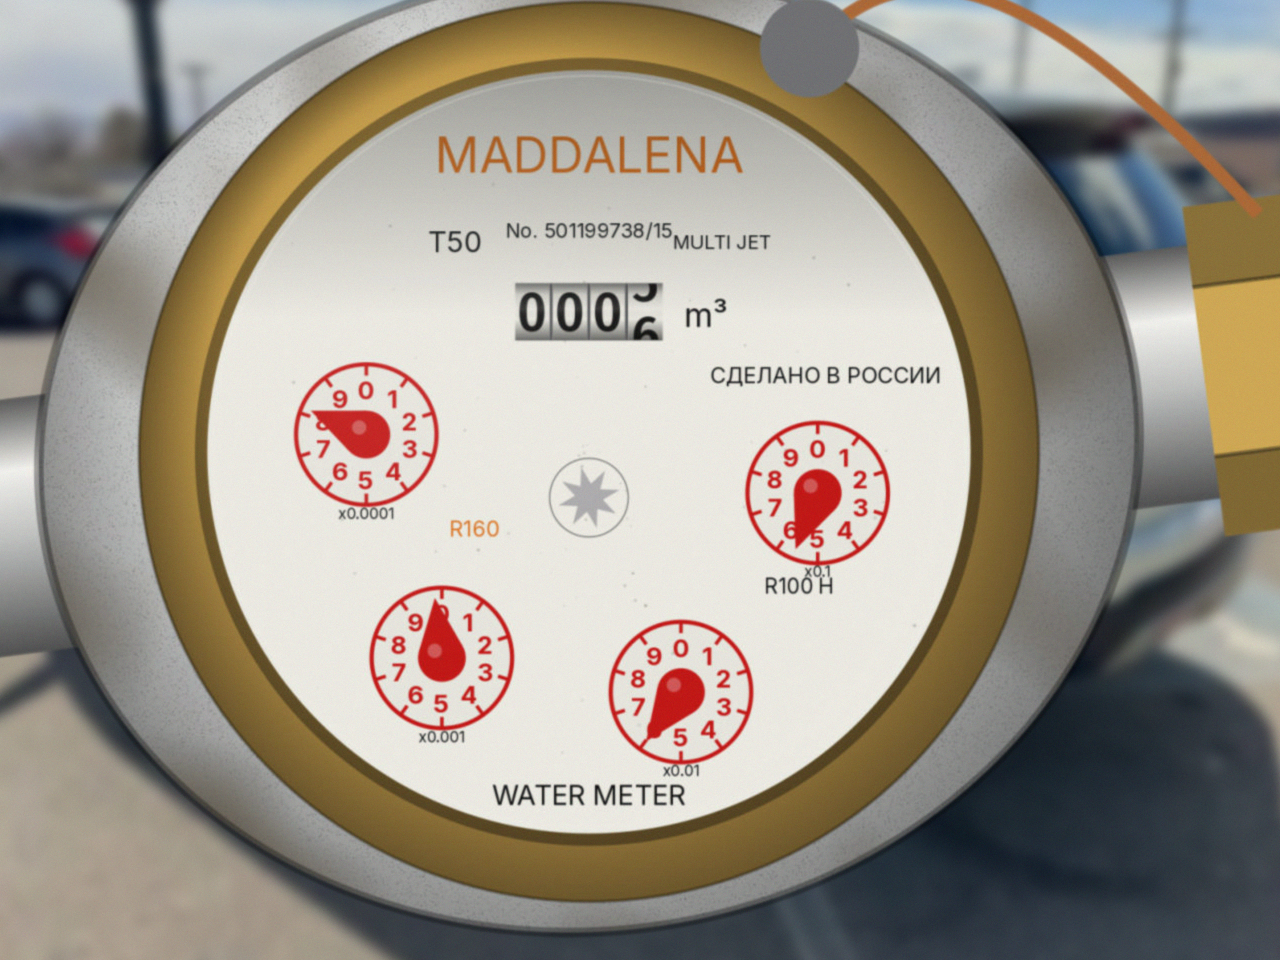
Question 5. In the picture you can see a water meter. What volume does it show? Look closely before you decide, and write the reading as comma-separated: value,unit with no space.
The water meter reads 5.5598,m³
